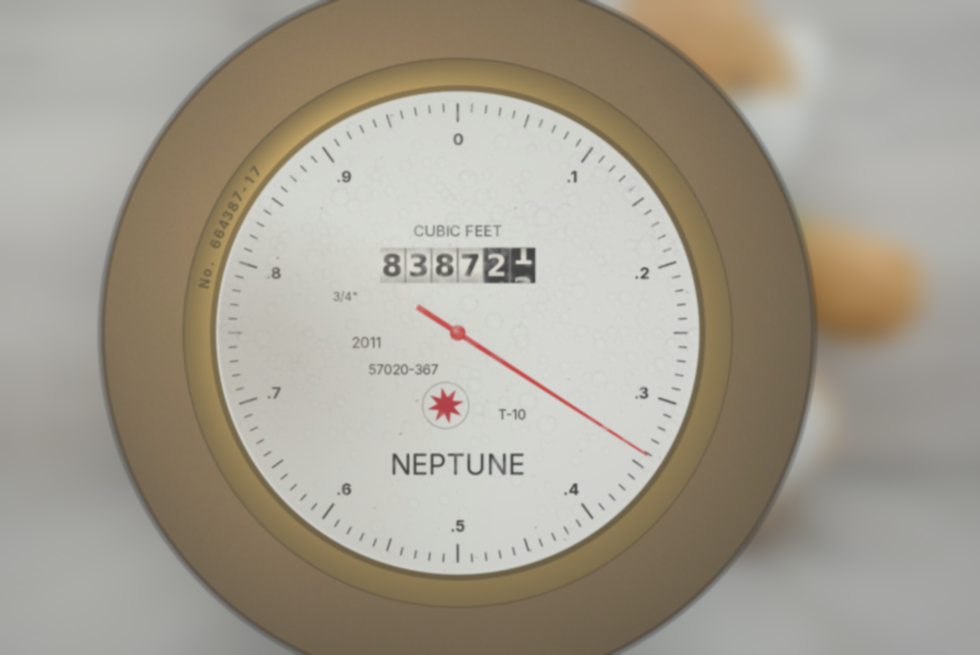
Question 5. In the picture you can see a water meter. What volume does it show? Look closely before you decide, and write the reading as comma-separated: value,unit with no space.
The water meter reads 838721.34,ft³
